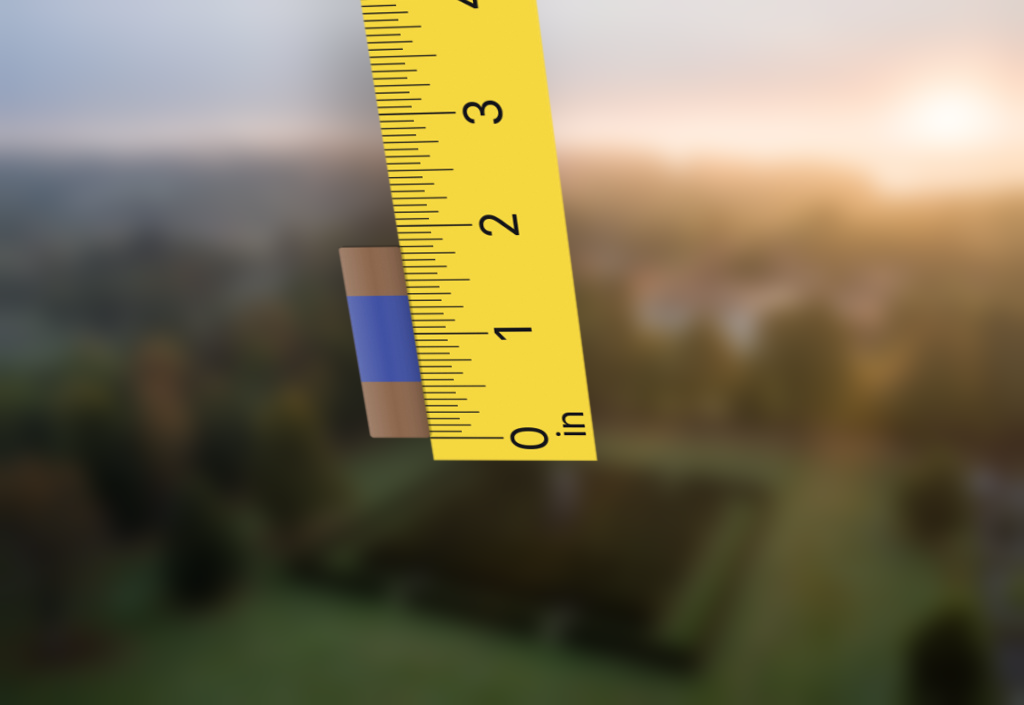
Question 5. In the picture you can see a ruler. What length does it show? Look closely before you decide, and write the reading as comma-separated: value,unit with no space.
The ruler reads 1.8125,in
